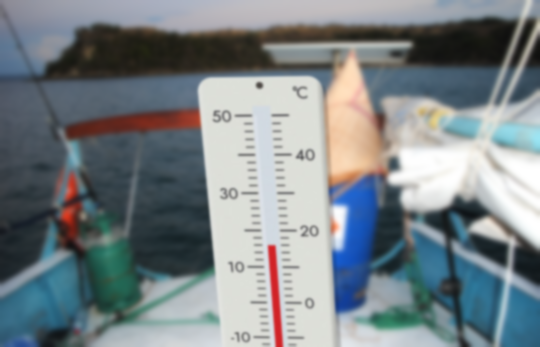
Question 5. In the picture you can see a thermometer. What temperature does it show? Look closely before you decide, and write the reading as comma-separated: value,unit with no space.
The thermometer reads 16,°C
